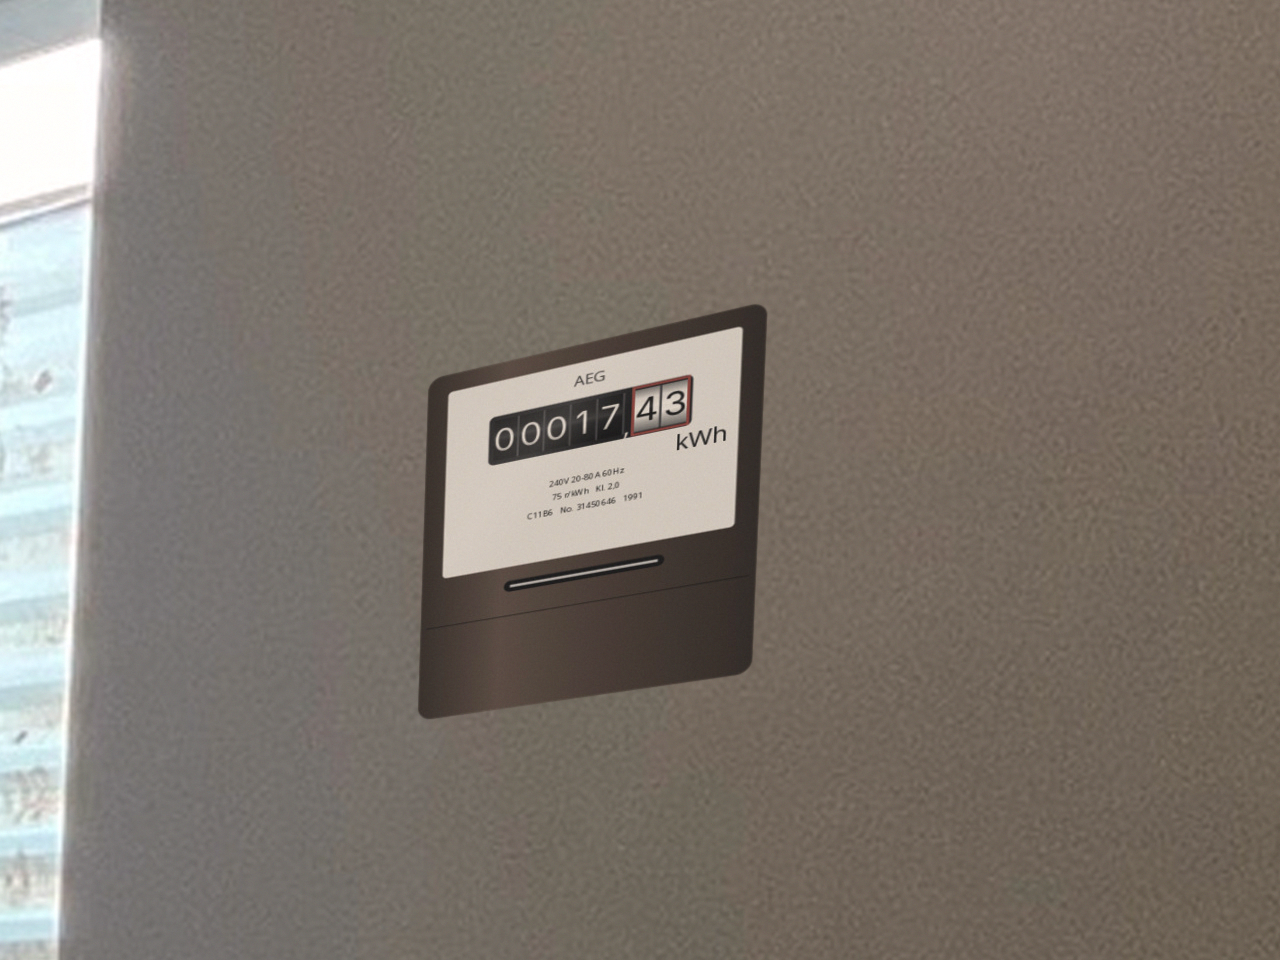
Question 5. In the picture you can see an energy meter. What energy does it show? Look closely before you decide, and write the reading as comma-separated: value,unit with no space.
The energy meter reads 17.43,kWh
